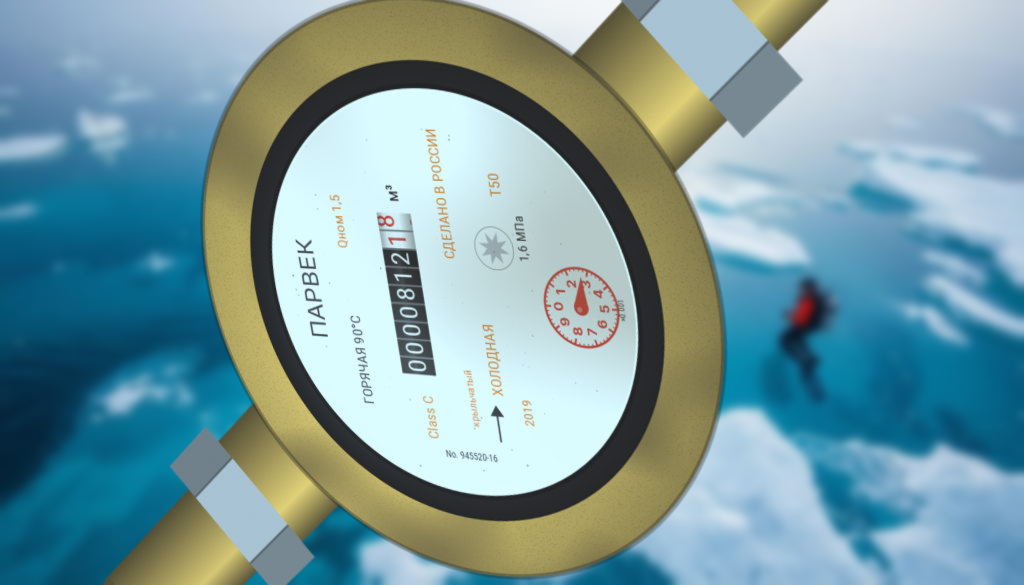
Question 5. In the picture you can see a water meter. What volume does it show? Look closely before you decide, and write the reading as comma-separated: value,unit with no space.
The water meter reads 812.182,m³
